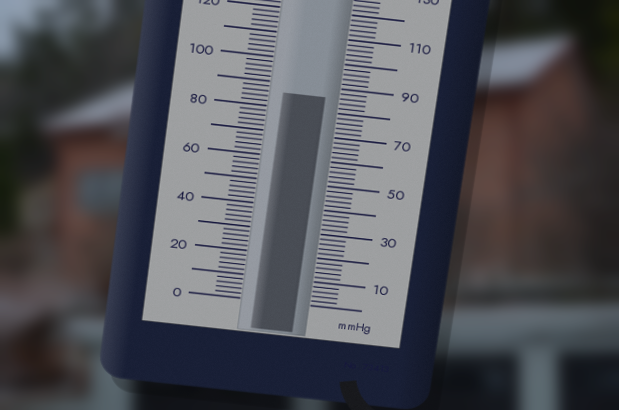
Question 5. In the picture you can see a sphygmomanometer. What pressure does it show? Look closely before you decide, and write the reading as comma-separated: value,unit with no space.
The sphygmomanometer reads 86,mmHg
